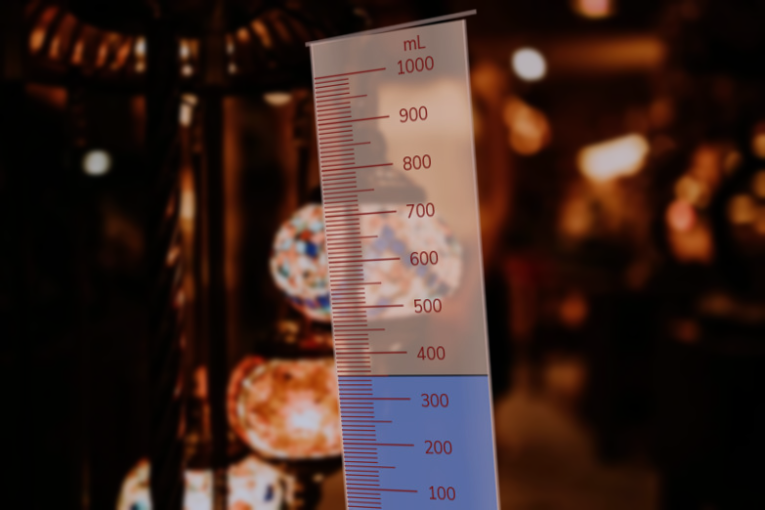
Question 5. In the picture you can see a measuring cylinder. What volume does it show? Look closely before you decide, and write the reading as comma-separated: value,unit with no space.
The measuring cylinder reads 350,mL
